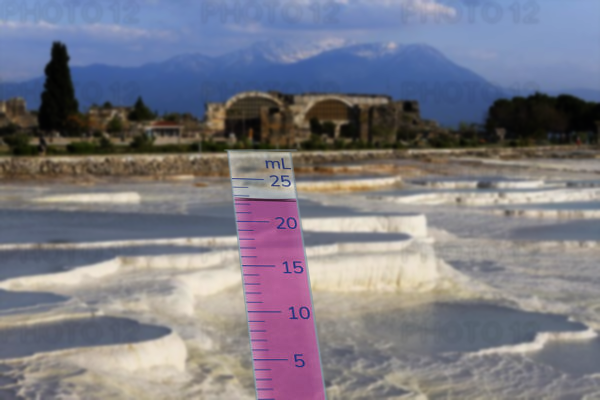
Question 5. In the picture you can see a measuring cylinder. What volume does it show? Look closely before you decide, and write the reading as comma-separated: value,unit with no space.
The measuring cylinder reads 22.5,mL
